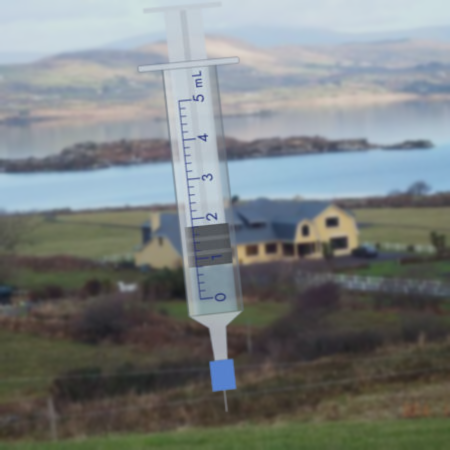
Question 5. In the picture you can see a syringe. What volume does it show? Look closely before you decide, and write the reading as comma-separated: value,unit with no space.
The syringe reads 0.8,mL
